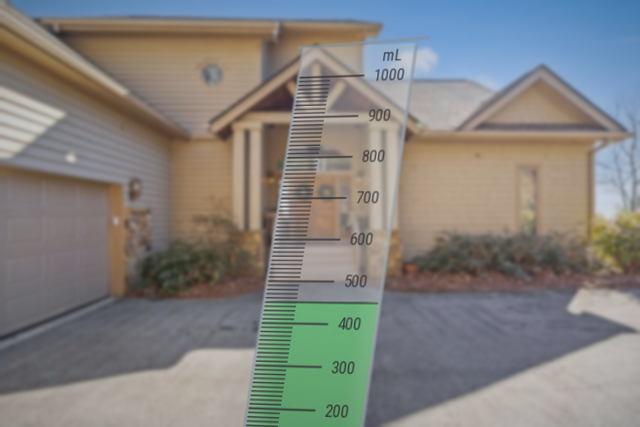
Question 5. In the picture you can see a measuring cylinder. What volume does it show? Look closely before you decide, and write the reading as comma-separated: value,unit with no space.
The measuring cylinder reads 450,mL
